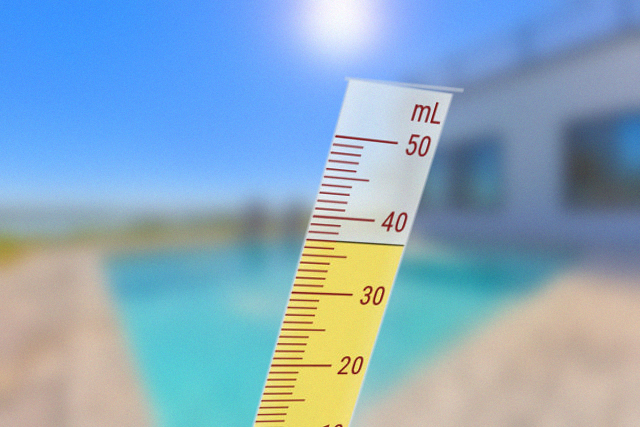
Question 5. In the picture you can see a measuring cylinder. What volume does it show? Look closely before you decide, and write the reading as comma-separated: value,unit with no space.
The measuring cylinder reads 37,mL
